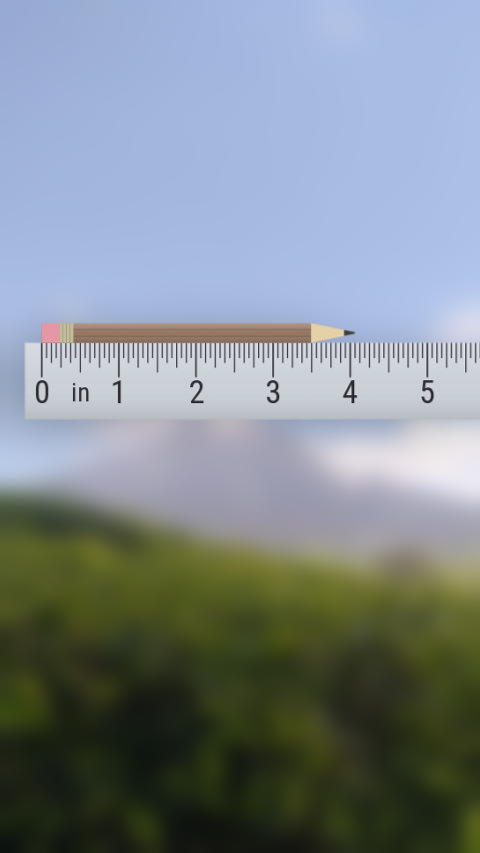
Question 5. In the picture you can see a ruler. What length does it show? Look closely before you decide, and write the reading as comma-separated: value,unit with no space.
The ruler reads 4.0625,in
